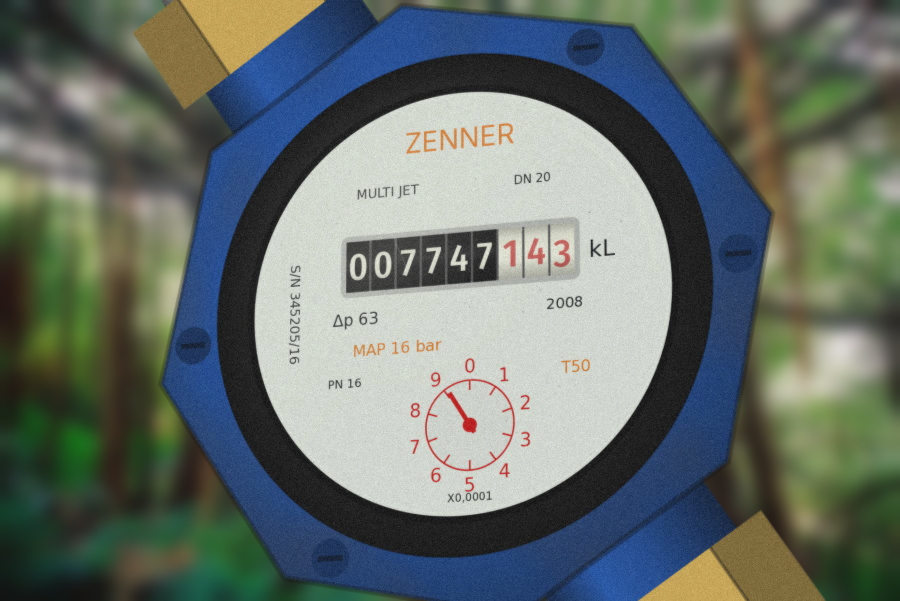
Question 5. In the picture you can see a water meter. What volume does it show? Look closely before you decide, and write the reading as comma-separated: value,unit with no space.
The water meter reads 7747.1429,kL
